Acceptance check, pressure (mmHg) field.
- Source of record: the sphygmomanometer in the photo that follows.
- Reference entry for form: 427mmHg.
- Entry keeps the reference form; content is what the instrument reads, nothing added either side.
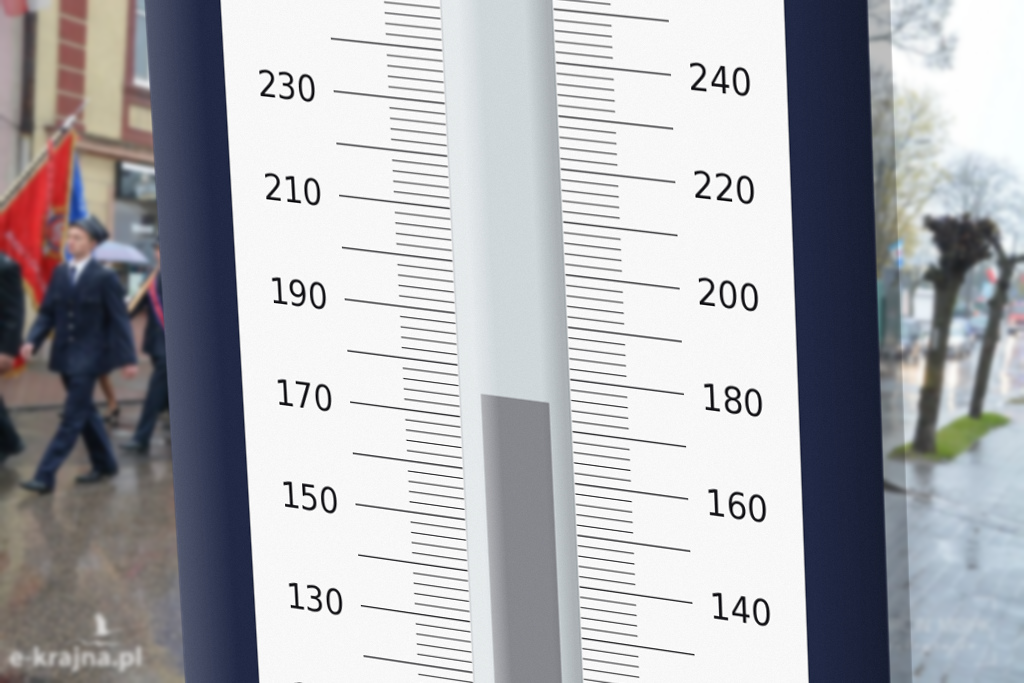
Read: 175mmHg
